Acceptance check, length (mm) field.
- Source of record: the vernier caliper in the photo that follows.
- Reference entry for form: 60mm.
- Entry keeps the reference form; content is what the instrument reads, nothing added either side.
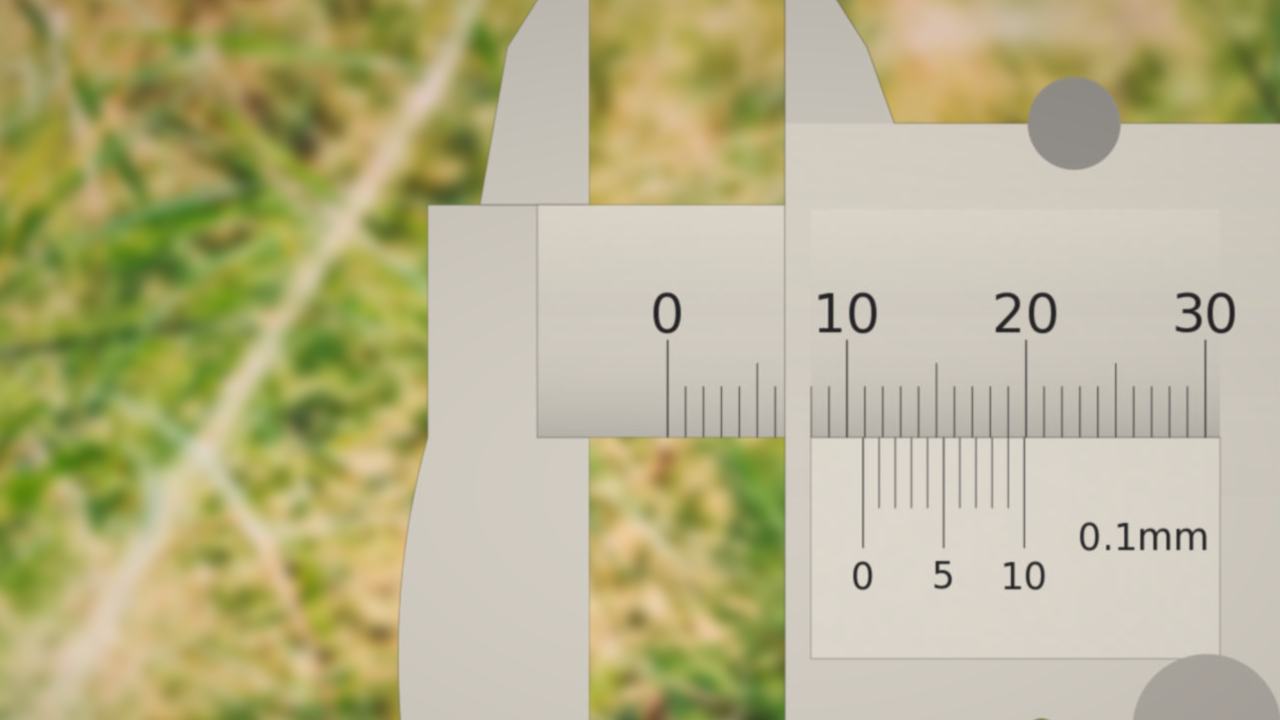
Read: 10.9mm
